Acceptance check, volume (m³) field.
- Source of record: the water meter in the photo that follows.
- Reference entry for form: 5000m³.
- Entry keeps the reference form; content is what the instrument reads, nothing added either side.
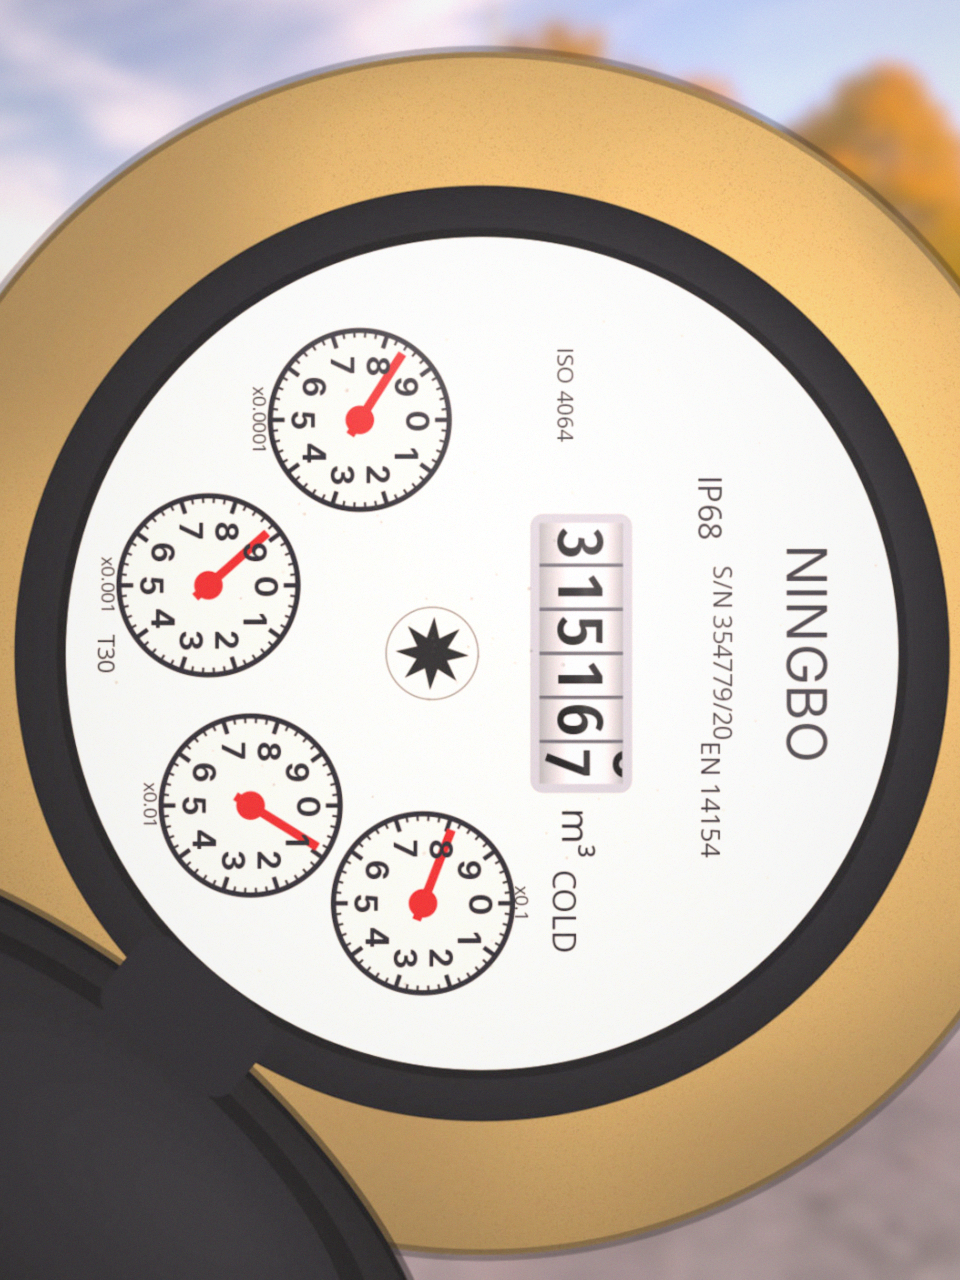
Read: 315166.8088m³
